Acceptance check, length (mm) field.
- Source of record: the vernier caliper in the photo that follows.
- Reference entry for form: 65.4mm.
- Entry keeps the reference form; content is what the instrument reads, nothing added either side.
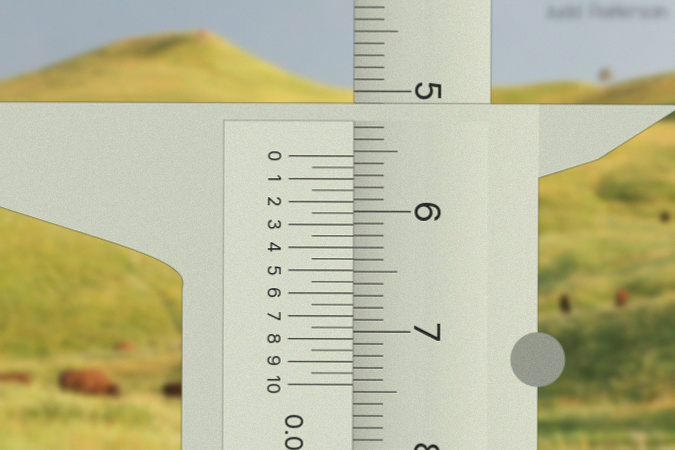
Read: 55.4mm
